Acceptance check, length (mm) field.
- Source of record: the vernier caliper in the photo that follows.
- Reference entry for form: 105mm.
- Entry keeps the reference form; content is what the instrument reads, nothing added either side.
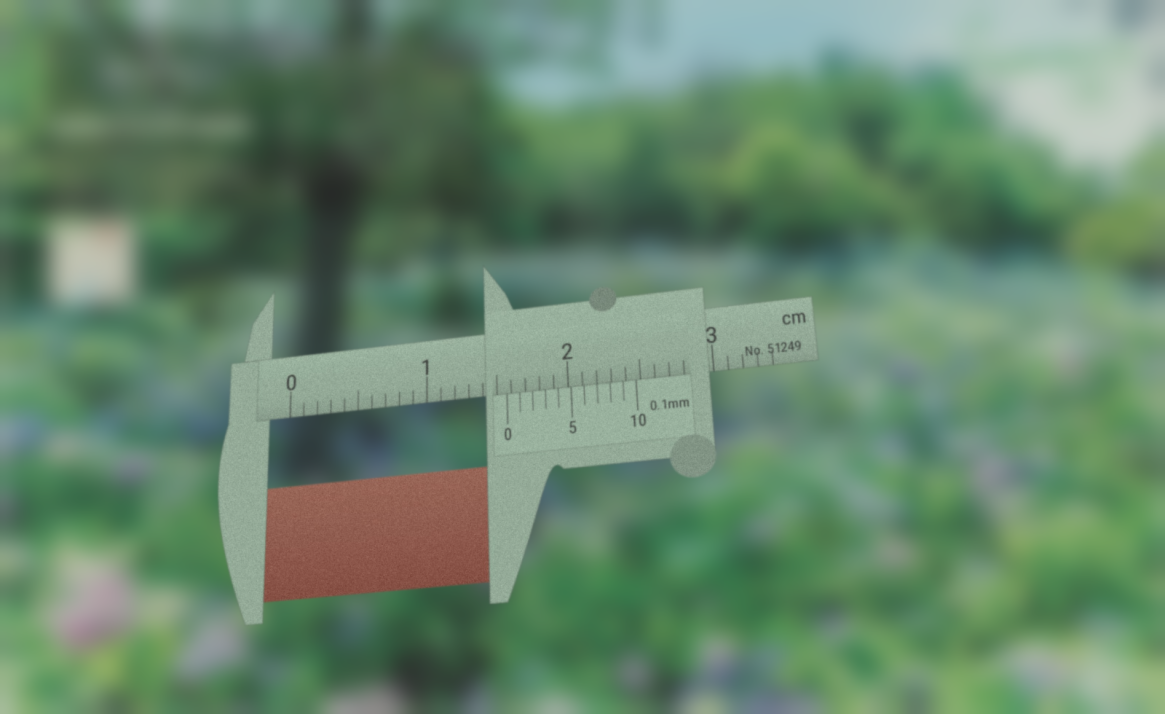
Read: 15.7mm
